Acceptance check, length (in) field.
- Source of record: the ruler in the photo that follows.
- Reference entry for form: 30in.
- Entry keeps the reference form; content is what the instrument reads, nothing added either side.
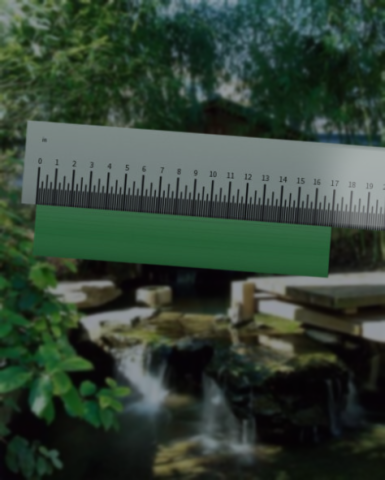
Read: 17in
